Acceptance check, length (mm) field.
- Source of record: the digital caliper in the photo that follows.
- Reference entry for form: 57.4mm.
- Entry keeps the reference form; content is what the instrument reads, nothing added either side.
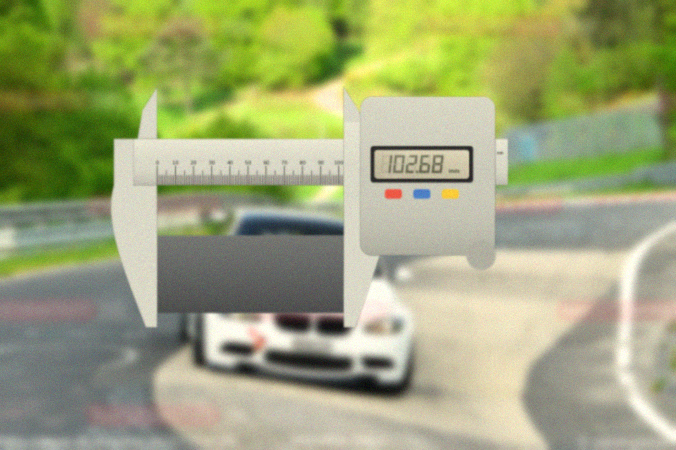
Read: 102.68mm
